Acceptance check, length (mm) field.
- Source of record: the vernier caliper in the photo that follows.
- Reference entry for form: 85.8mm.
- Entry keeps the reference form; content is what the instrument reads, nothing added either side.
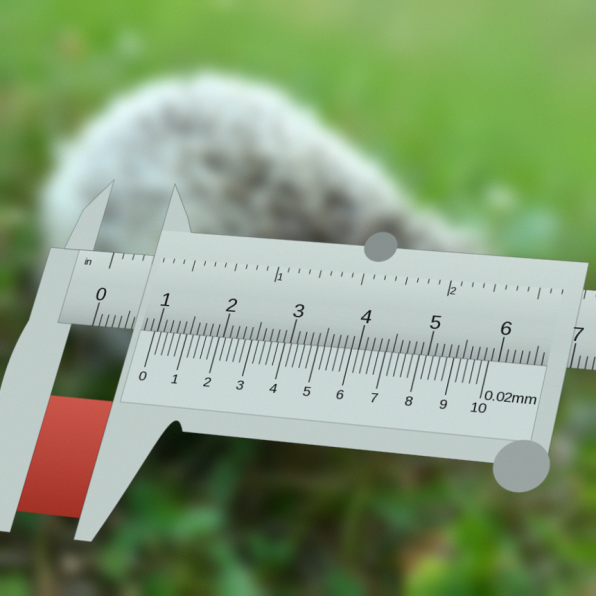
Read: 9.6mm
